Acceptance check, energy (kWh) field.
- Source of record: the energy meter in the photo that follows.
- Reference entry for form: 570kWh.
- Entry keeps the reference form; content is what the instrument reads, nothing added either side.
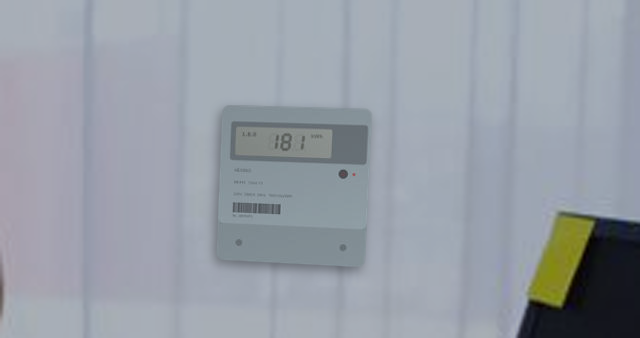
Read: 181kWh
